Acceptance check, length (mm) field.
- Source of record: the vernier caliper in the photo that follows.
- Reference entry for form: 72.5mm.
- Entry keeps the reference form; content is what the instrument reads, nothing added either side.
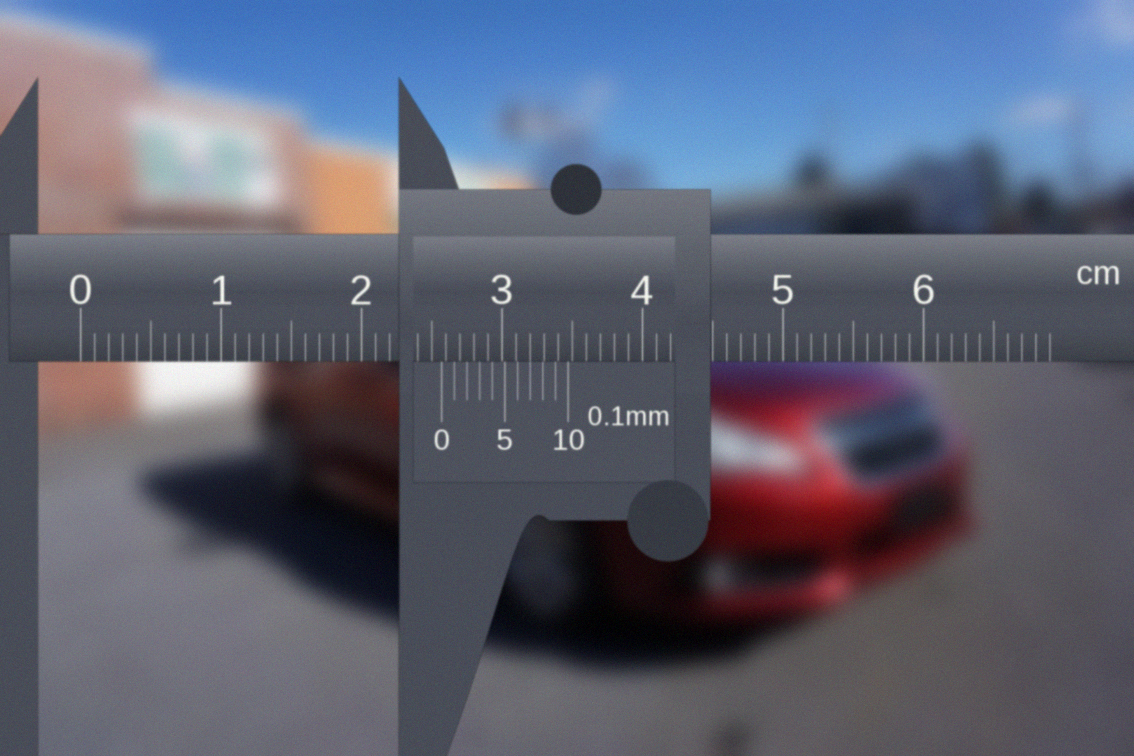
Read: 25.7mm
